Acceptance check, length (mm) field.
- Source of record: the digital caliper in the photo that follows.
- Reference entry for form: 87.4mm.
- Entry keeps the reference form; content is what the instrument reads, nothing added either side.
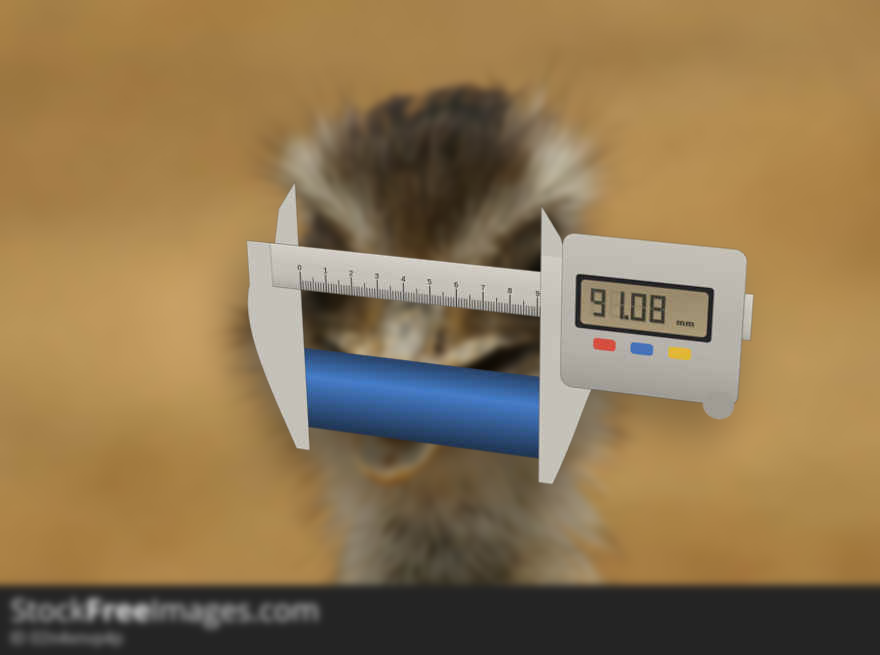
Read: 91.08mm
